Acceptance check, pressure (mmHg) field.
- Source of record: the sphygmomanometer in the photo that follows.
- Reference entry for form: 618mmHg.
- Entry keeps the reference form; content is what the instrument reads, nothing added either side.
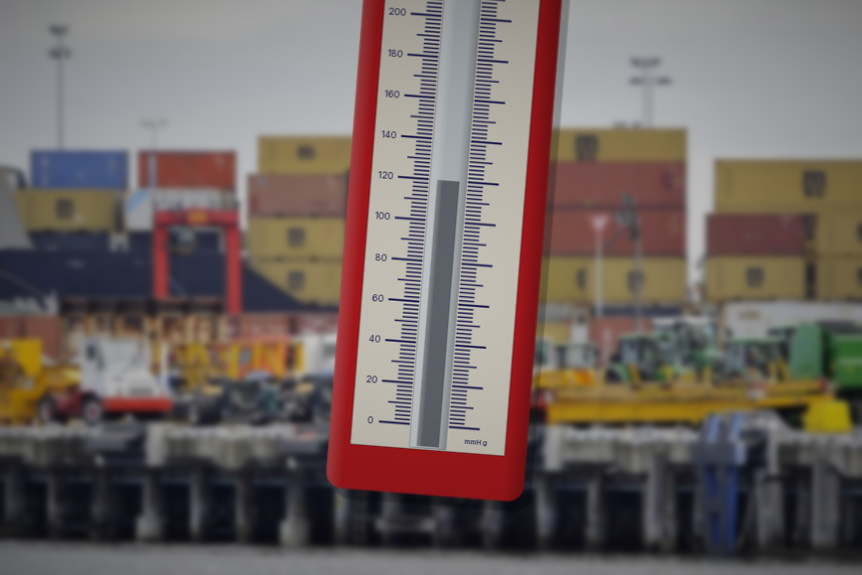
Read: 120mmHg
